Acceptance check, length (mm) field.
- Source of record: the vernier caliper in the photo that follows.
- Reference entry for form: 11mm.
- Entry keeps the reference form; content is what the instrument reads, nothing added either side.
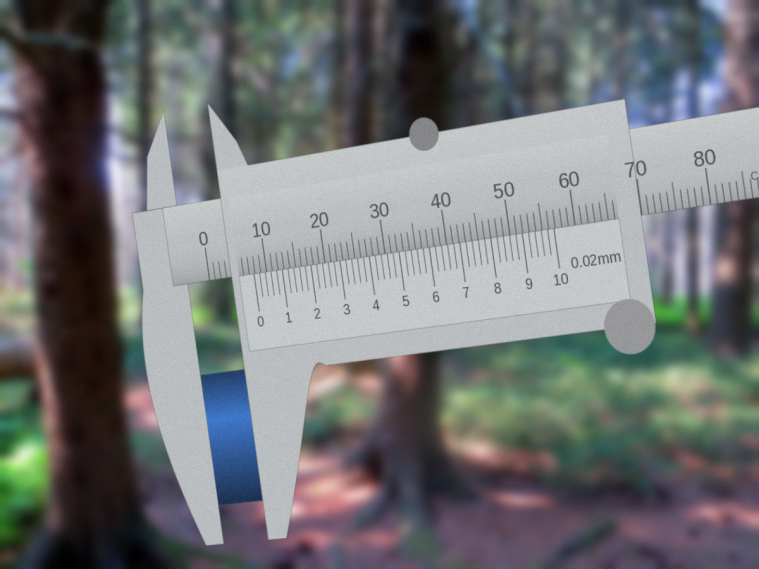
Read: 7.8mm
